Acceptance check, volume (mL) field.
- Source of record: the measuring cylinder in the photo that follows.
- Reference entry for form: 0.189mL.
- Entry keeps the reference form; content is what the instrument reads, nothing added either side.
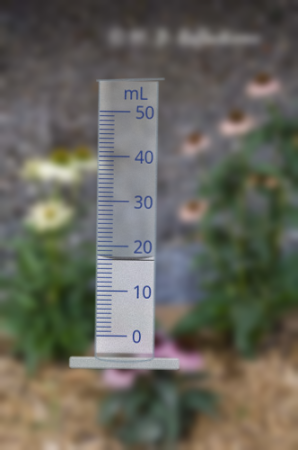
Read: 17mL
